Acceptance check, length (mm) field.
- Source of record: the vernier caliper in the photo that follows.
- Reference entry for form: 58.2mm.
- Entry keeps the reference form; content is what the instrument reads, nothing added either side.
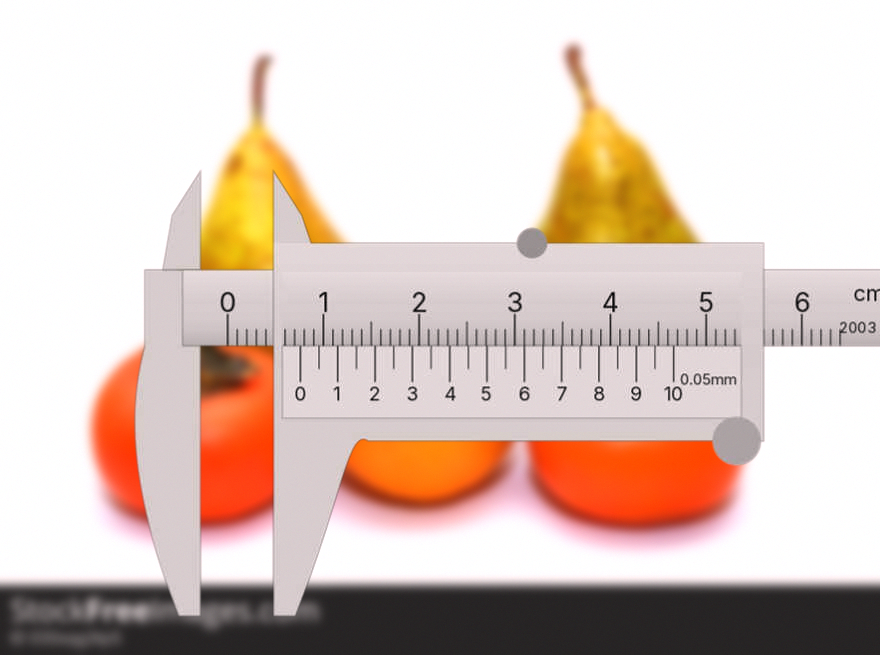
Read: 7.6mm
